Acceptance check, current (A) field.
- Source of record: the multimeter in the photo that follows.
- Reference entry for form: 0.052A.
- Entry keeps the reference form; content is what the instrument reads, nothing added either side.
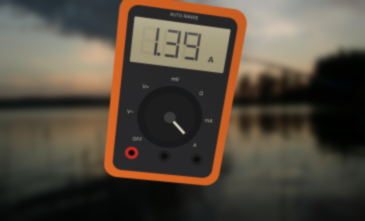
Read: 1.39A
